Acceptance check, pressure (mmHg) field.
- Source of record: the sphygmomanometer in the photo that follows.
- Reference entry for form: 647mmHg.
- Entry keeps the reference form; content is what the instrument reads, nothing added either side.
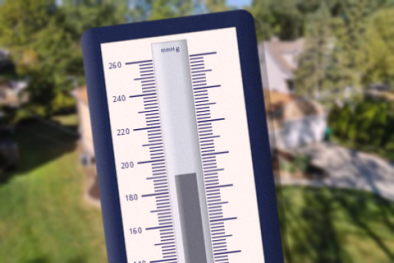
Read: 190mmHg
